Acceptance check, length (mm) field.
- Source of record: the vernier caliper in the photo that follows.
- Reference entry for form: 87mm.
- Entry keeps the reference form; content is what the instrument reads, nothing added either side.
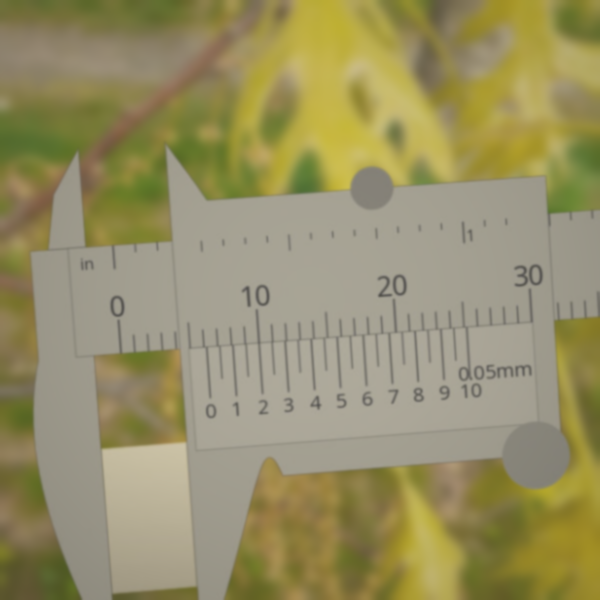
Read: 6.2mm
